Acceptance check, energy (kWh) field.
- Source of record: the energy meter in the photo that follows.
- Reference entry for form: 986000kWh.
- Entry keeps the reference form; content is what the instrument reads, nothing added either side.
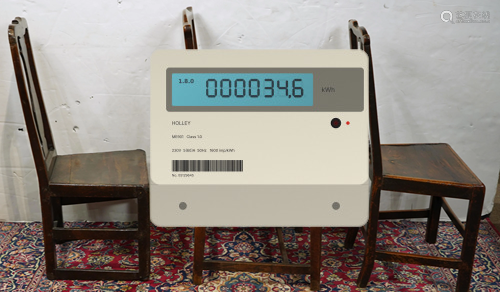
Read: 34.6kWh
